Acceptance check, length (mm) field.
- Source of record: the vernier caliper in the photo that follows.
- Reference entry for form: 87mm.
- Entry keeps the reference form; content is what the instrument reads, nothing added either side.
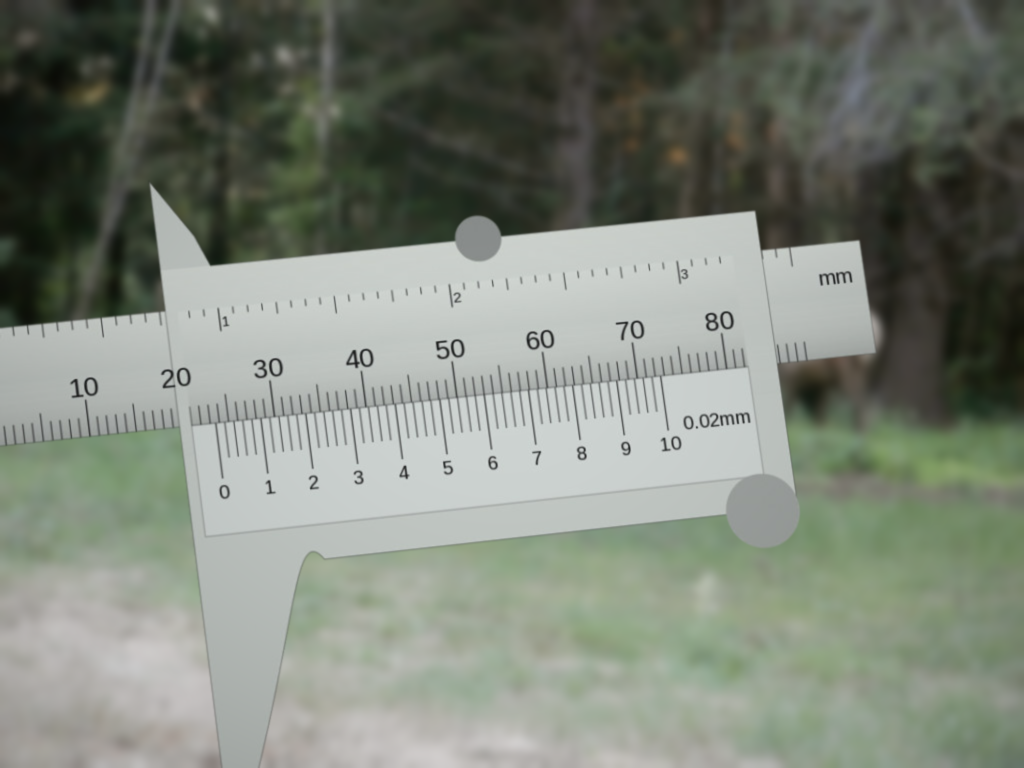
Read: 23.6mm
